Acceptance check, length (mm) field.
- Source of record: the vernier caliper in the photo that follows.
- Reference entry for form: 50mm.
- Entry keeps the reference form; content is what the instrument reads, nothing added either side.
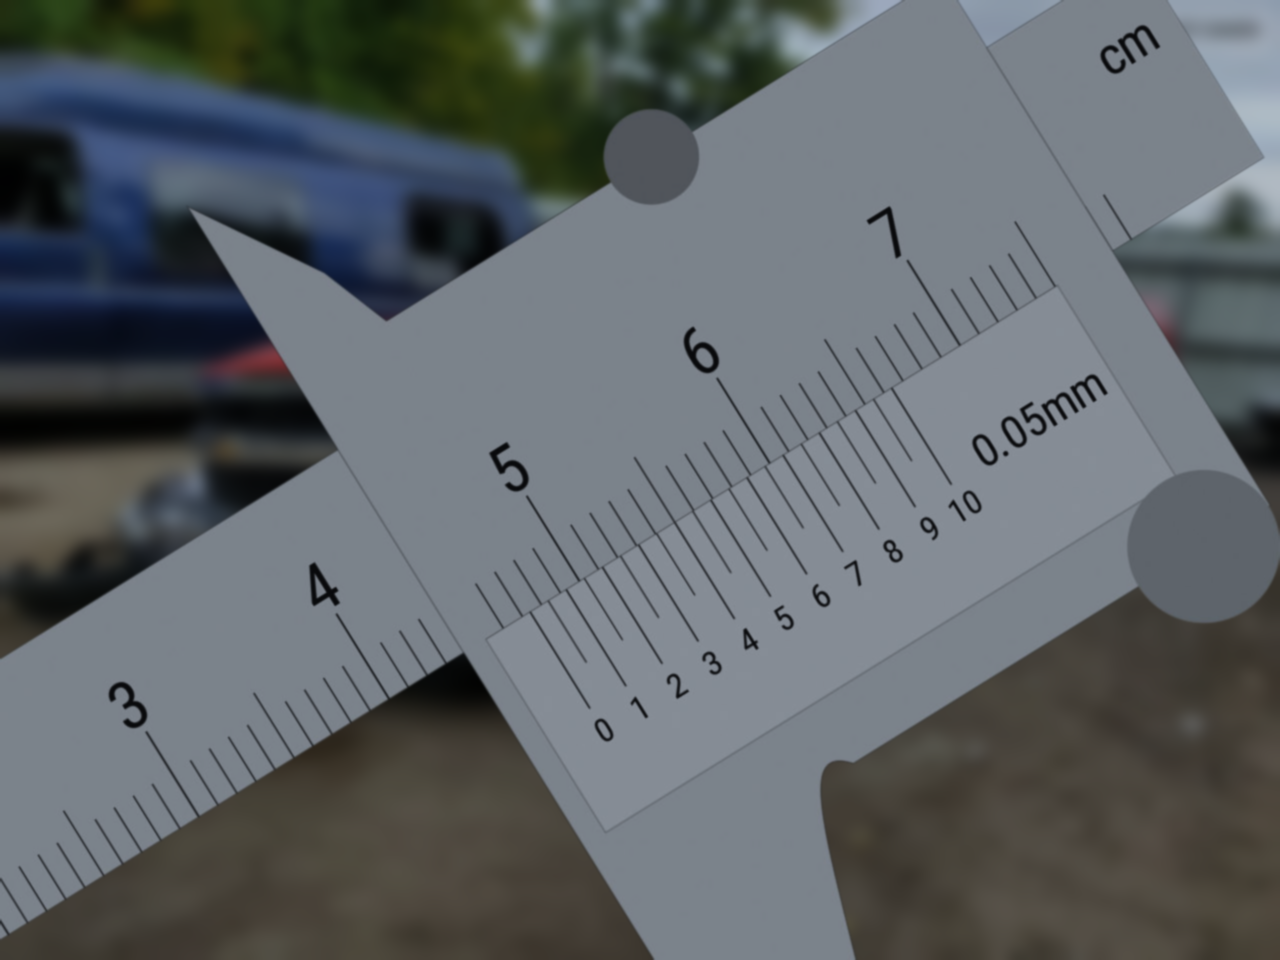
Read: 47.4mm
